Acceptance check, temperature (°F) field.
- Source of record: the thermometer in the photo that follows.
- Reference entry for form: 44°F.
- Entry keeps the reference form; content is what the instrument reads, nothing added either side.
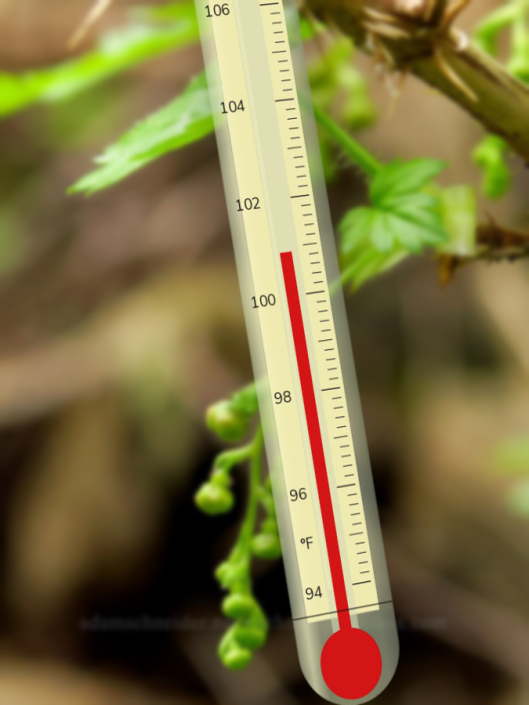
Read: 100.9°F
